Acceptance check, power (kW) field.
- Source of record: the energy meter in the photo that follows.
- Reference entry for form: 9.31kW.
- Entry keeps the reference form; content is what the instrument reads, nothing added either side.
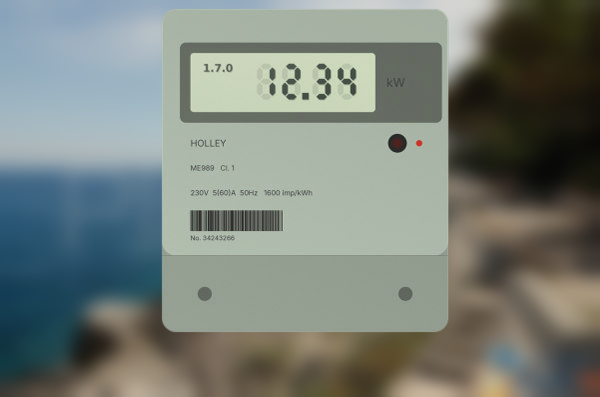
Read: 12.34kW
